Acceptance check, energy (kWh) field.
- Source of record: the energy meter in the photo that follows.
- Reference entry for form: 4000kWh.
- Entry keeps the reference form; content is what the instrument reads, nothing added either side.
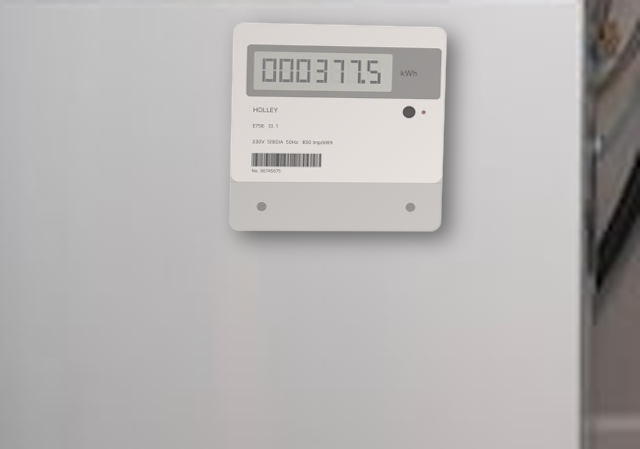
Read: 377.5kWh
